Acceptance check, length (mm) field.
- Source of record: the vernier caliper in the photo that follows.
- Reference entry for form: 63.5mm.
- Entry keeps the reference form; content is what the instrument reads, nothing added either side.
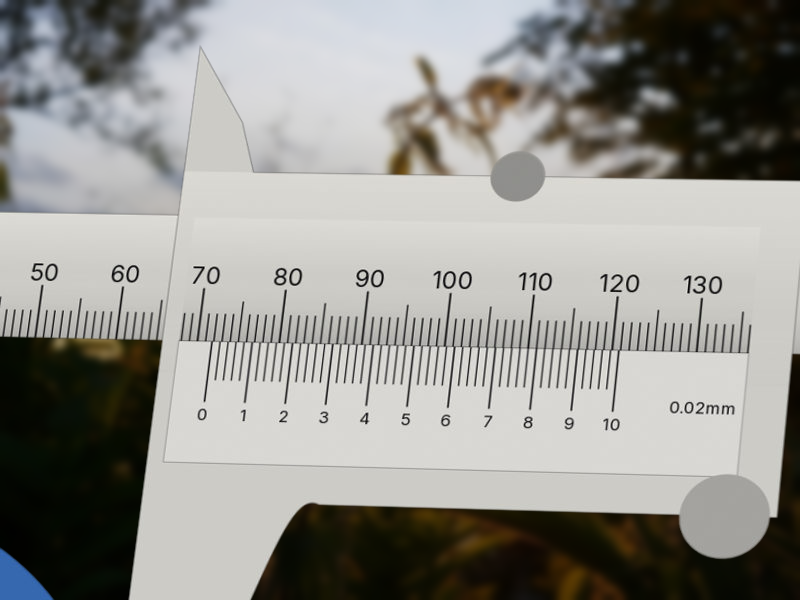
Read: 71.8mm
